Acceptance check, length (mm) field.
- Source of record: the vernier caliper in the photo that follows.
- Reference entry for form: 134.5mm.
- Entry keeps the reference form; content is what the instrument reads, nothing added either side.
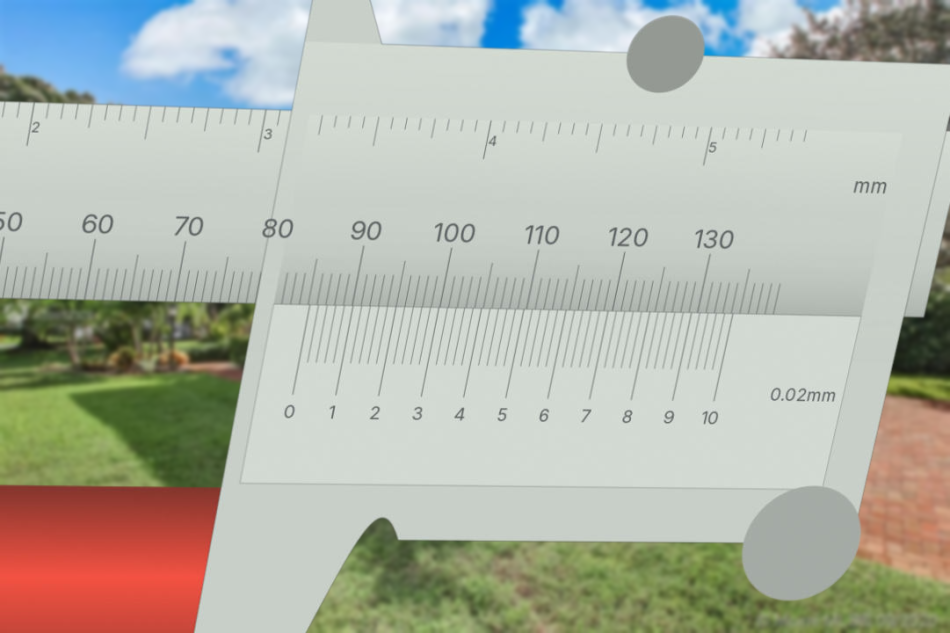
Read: 85.2mm
